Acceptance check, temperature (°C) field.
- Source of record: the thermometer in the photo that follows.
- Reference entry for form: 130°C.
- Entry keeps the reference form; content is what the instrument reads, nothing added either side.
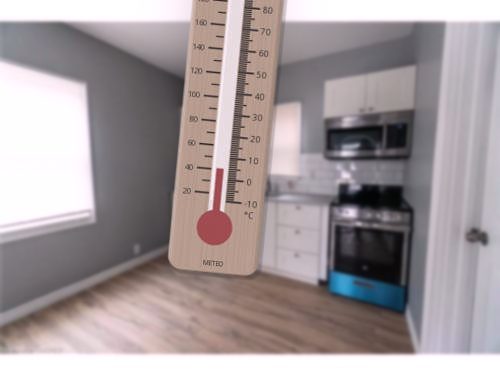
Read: 5°C
